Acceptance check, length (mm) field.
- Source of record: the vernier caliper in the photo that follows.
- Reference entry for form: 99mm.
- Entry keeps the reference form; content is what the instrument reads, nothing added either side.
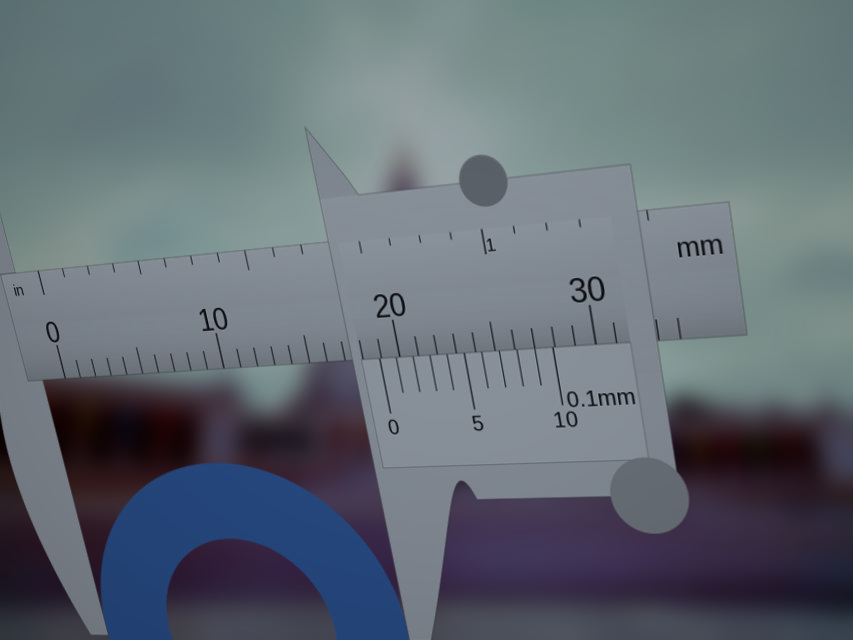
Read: 18.9mm
